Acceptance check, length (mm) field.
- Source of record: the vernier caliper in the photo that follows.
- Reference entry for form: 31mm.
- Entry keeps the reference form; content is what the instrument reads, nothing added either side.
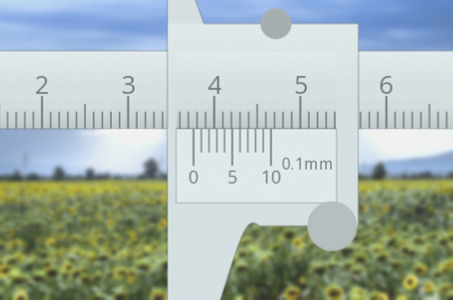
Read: 37.6mm
